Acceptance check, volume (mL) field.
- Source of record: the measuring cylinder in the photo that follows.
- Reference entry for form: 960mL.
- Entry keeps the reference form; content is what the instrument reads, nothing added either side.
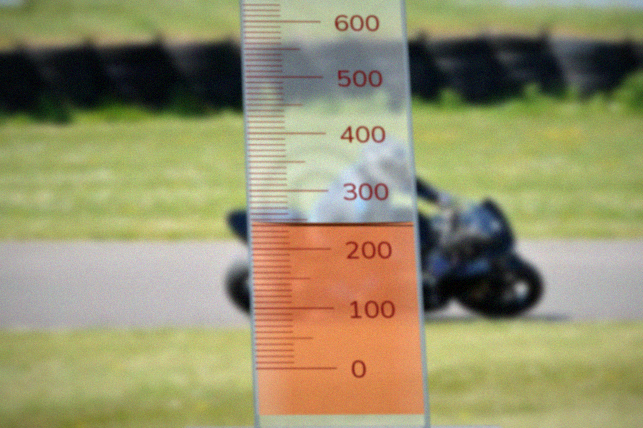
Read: 240mL
